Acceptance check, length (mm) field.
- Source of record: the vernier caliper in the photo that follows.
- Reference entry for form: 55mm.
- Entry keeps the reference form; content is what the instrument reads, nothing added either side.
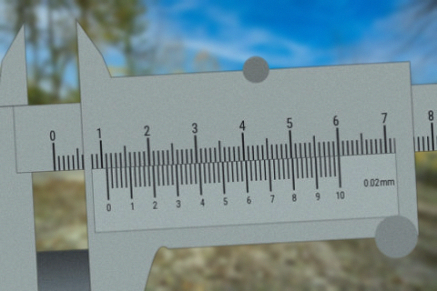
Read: 11.0mm
